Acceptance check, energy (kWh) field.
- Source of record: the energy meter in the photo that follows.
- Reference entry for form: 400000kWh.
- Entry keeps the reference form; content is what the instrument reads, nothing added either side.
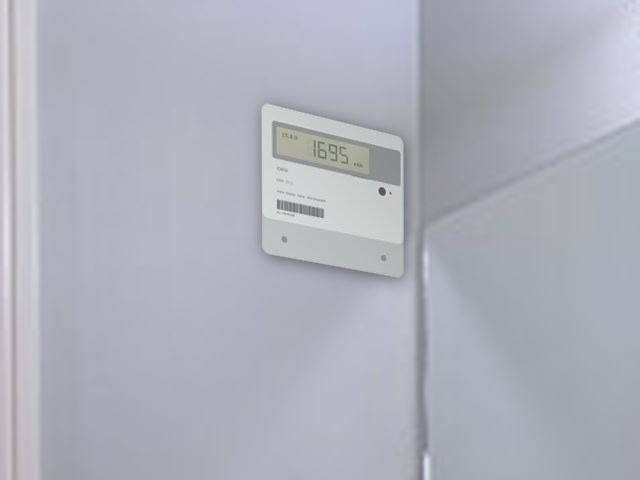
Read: 1695kWh
